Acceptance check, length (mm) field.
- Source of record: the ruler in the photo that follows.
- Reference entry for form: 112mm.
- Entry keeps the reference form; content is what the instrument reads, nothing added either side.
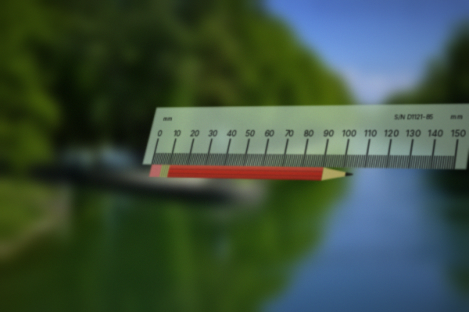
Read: 105mm
